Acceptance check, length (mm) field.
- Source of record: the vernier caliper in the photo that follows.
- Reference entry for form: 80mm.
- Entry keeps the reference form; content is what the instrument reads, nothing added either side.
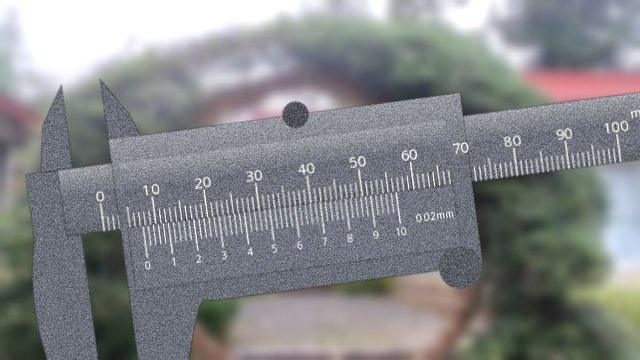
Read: 7.5mm
